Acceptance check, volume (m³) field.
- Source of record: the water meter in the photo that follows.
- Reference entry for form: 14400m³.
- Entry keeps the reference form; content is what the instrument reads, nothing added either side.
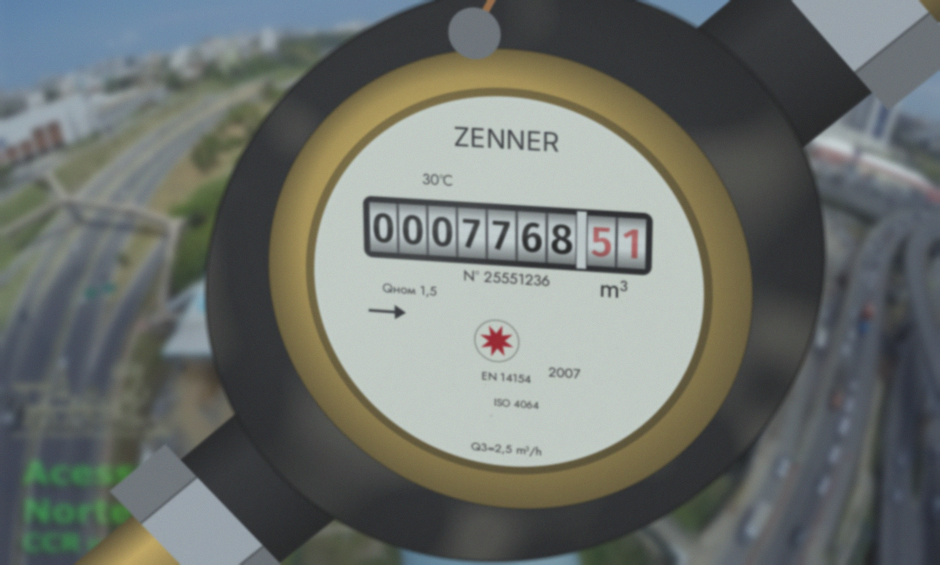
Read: 7768.51m³
